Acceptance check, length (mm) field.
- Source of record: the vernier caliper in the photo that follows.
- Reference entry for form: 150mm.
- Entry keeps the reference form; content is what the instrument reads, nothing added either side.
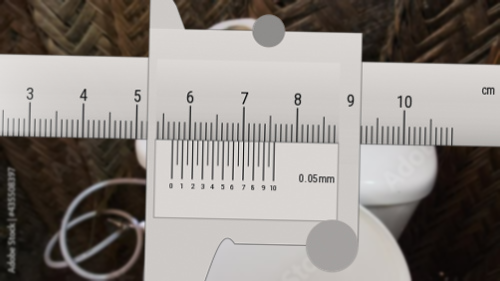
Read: 56.8mm
